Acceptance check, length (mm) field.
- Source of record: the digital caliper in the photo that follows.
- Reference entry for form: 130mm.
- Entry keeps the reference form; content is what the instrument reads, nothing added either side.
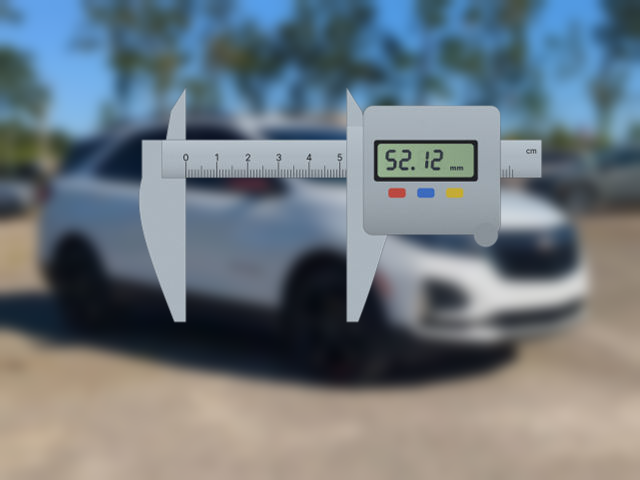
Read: 52.12mm
